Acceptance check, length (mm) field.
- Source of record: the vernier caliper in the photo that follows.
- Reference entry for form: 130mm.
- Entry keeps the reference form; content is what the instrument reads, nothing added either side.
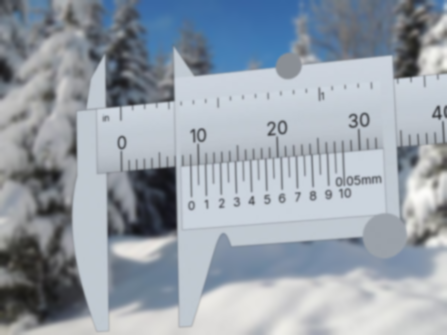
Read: 9.0mm
